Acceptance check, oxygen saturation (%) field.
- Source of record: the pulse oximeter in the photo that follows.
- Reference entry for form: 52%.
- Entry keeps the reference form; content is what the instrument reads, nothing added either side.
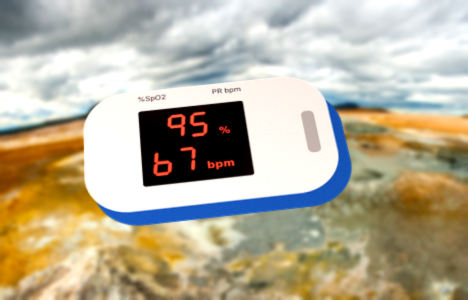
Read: 95%
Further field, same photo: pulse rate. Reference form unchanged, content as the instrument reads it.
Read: 67bpm
